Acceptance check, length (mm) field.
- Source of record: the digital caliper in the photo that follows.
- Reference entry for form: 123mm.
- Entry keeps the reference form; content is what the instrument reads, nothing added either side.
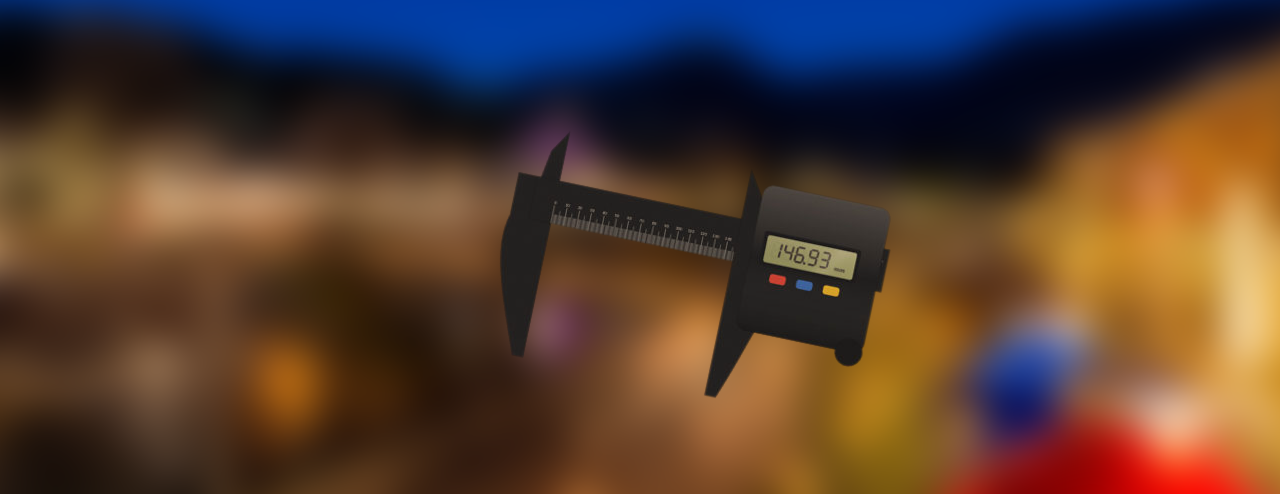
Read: 146.93mm
